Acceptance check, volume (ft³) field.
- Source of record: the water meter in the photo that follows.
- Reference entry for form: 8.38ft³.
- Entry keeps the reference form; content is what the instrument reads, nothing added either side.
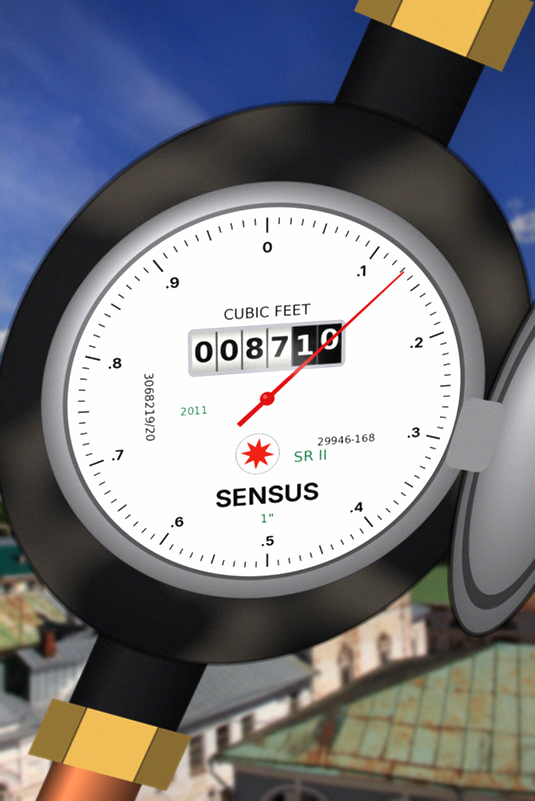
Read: 8710.13ft³
